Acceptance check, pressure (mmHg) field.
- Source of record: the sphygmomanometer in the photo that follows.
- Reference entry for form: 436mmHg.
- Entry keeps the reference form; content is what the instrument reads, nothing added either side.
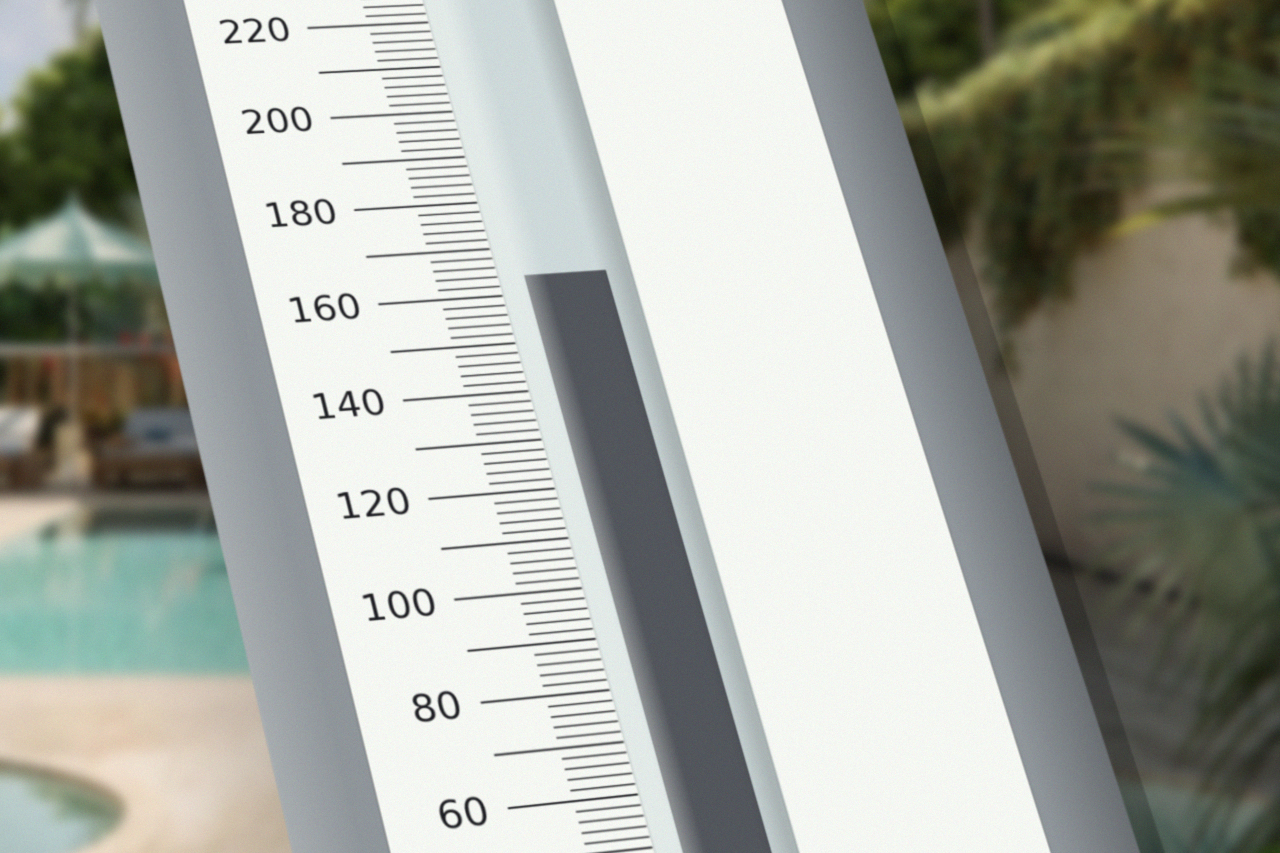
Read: 164mmHg
